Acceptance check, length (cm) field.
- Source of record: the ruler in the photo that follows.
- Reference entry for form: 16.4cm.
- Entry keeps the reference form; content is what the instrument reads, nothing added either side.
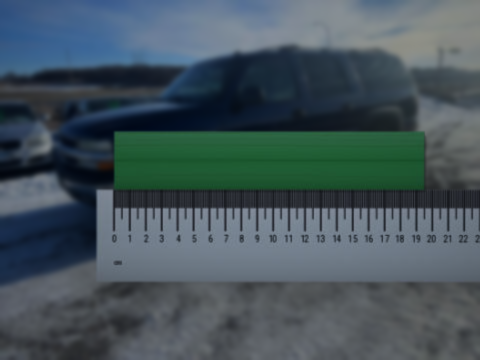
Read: 19.5cm
